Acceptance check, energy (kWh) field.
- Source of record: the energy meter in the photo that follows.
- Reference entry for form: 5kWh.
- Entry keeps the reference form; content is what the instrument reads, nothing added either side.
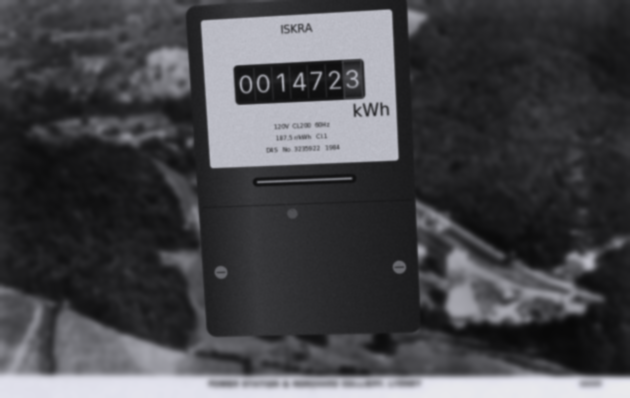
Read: 1472.3kWh
